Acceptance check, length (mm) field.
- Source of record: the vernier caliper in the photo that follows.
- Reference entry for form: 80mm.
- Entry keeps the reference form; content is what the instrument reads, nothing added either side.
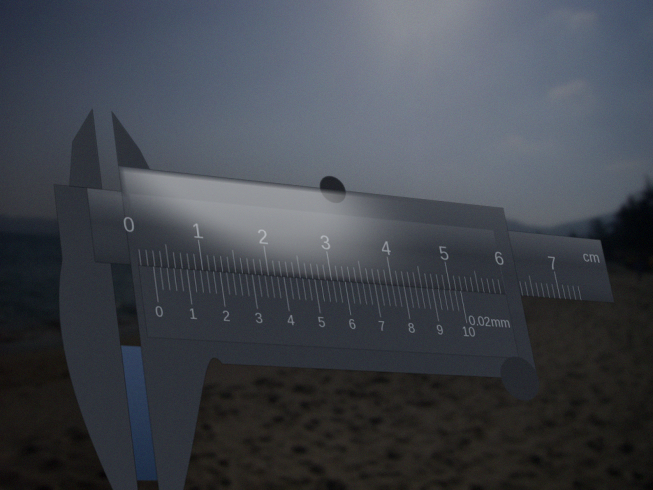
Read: 2.8mm
